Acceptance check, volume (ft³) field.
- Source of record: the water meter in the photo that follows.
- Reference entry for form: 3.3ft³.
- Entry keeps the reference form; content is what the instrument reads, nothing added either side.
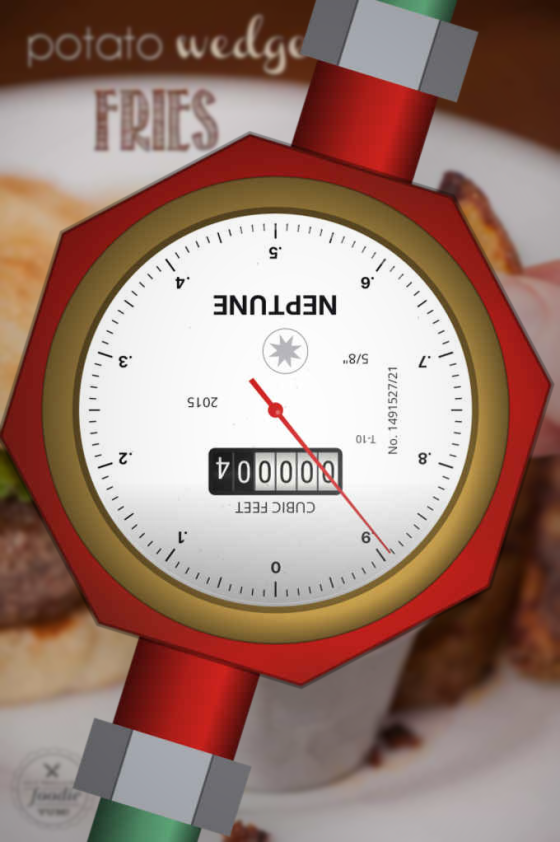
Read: 3.89ft³
